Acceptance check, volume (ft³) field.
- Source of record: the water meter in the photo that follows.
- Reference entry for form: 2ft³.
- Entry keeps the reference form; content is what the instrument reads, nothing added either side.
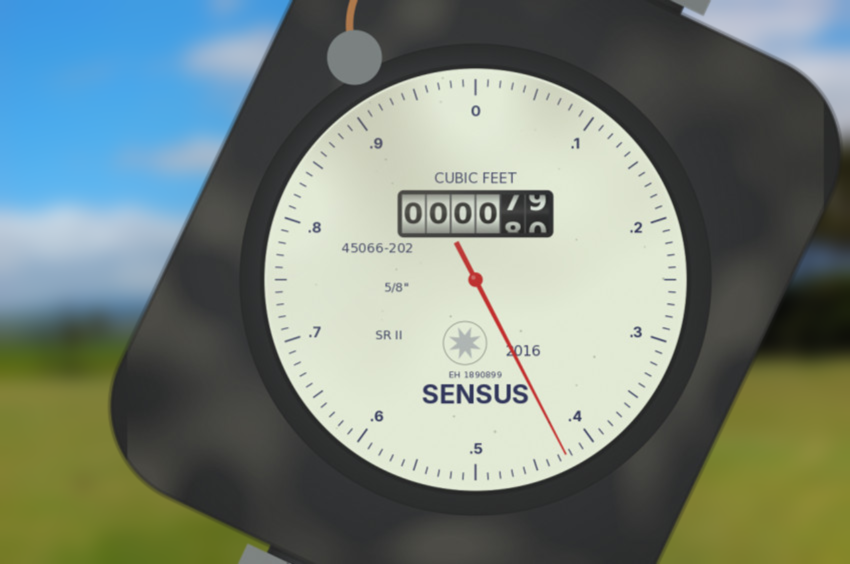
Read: 79.42ft³
